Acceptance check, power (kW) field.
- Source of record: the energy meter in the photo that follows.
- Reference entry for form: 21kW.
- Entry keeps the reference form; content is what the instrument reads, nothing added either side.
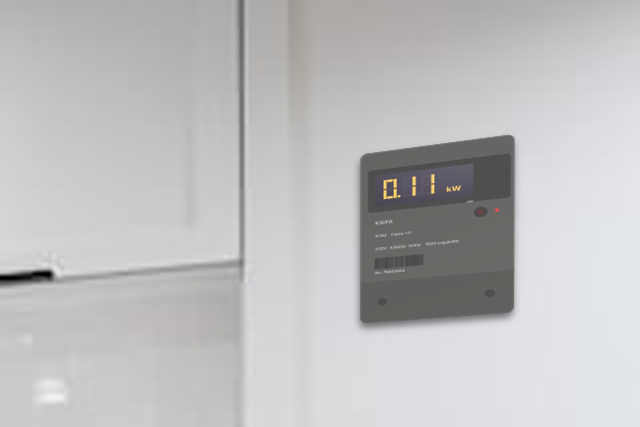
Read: 0.11kW
